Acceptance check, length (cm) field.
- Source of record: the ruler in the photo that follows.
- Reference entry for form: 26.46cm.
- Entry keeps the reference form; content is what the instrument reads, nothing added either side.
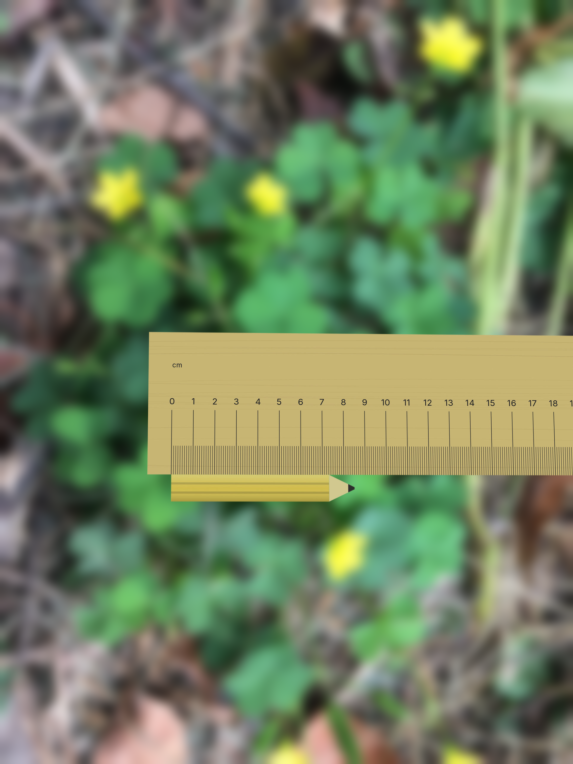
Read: 8.5cm
